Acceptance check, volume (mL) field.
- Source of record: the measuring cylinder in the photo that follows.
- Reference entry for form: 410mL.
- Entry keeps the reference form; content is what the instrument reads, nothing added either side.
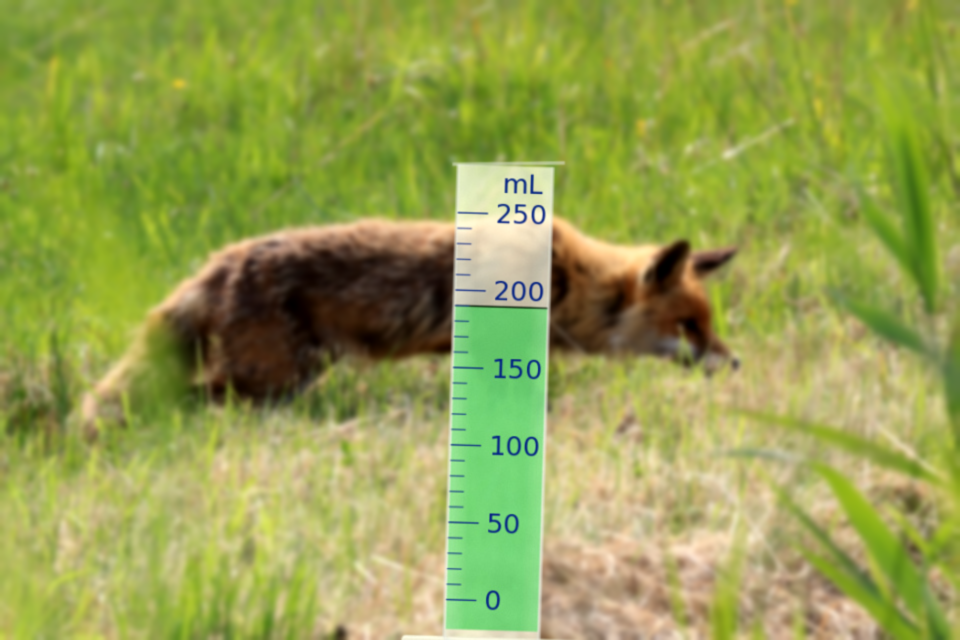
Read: 190mL
